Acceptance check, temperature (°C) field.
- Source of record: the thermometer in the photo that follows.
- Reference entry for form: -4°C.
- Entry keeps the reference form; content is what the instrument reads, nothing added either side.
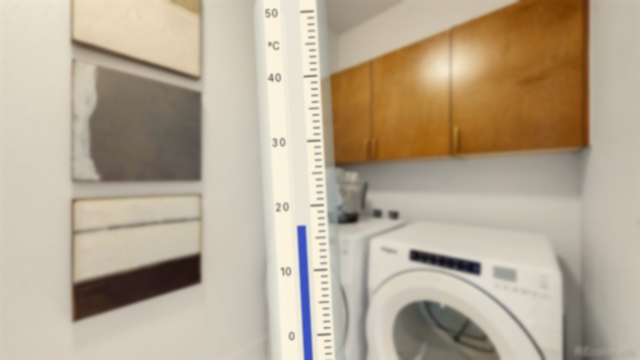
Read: 17°C
